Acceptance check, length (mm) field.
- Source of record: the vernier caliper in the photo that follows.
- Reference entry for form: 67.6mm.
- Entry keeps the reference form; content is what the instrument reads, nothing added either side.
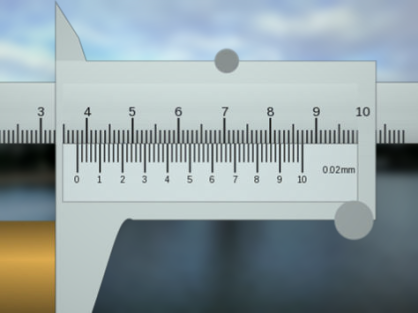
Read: 38.0mm
